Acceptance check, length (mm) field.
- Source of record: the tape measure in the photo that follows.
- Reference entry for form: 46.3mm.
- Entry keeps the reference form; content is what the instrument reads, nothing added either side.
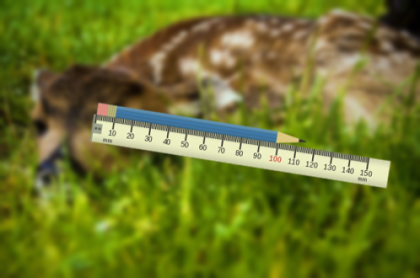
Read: 115mm
